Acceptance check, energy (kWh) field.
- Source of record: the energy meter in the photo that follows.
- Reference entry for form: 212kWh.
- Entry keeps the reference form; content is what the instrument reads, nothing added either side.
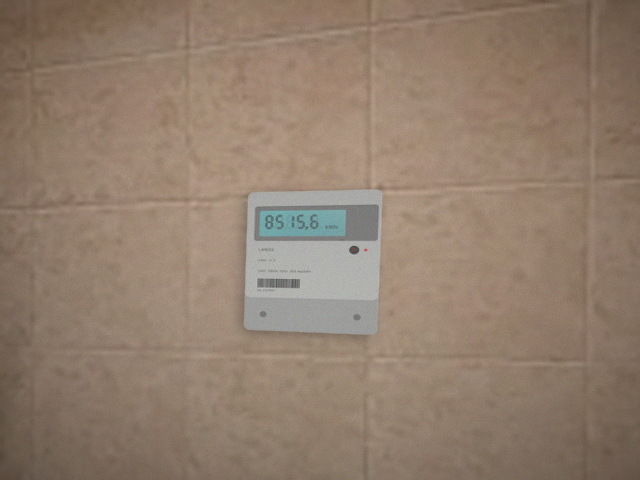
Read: 8515.6kWh
